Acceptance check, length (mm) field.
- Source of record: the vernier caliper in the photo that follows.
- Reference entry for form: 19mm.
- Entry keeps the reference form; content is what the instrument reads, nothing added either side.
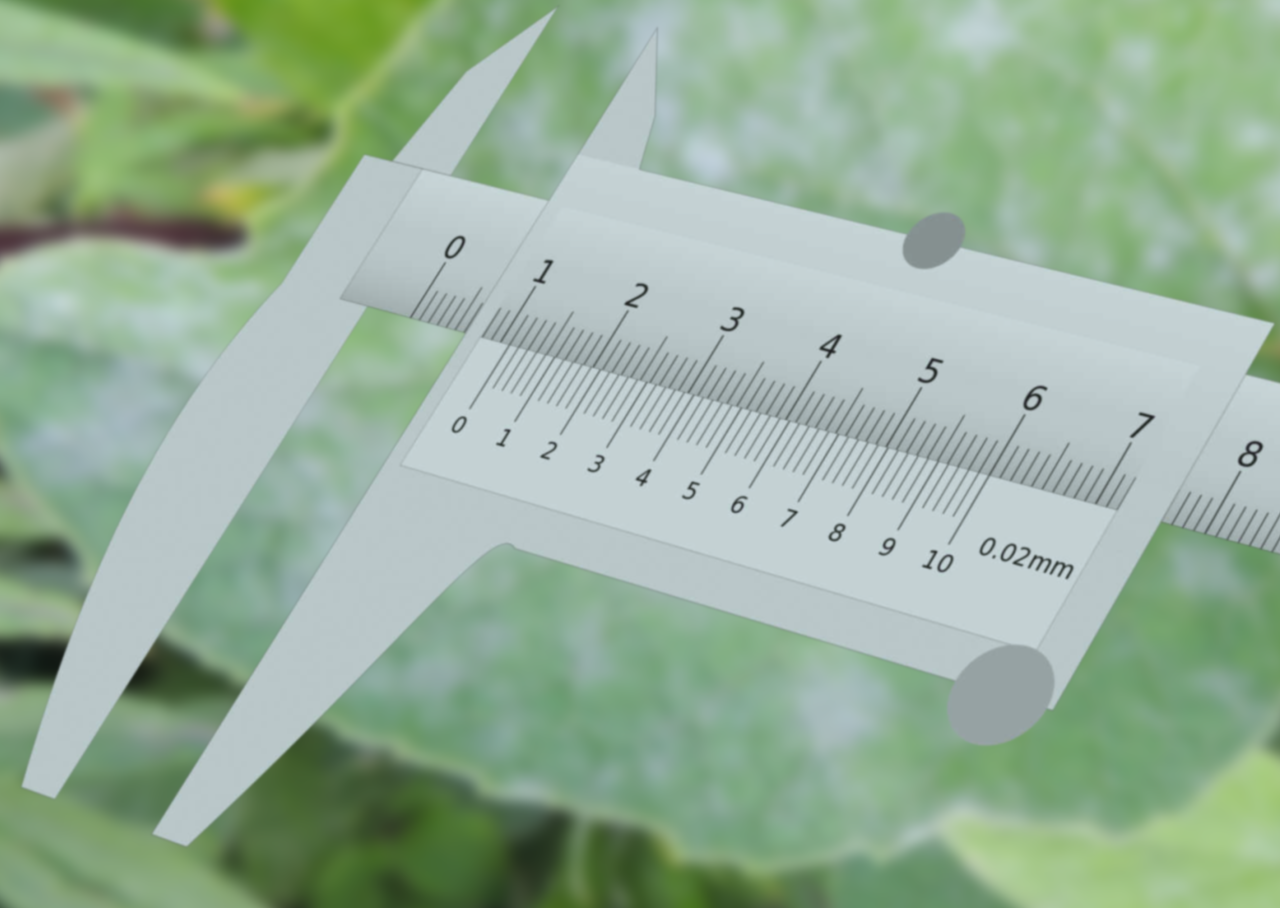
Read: 11.0mm
